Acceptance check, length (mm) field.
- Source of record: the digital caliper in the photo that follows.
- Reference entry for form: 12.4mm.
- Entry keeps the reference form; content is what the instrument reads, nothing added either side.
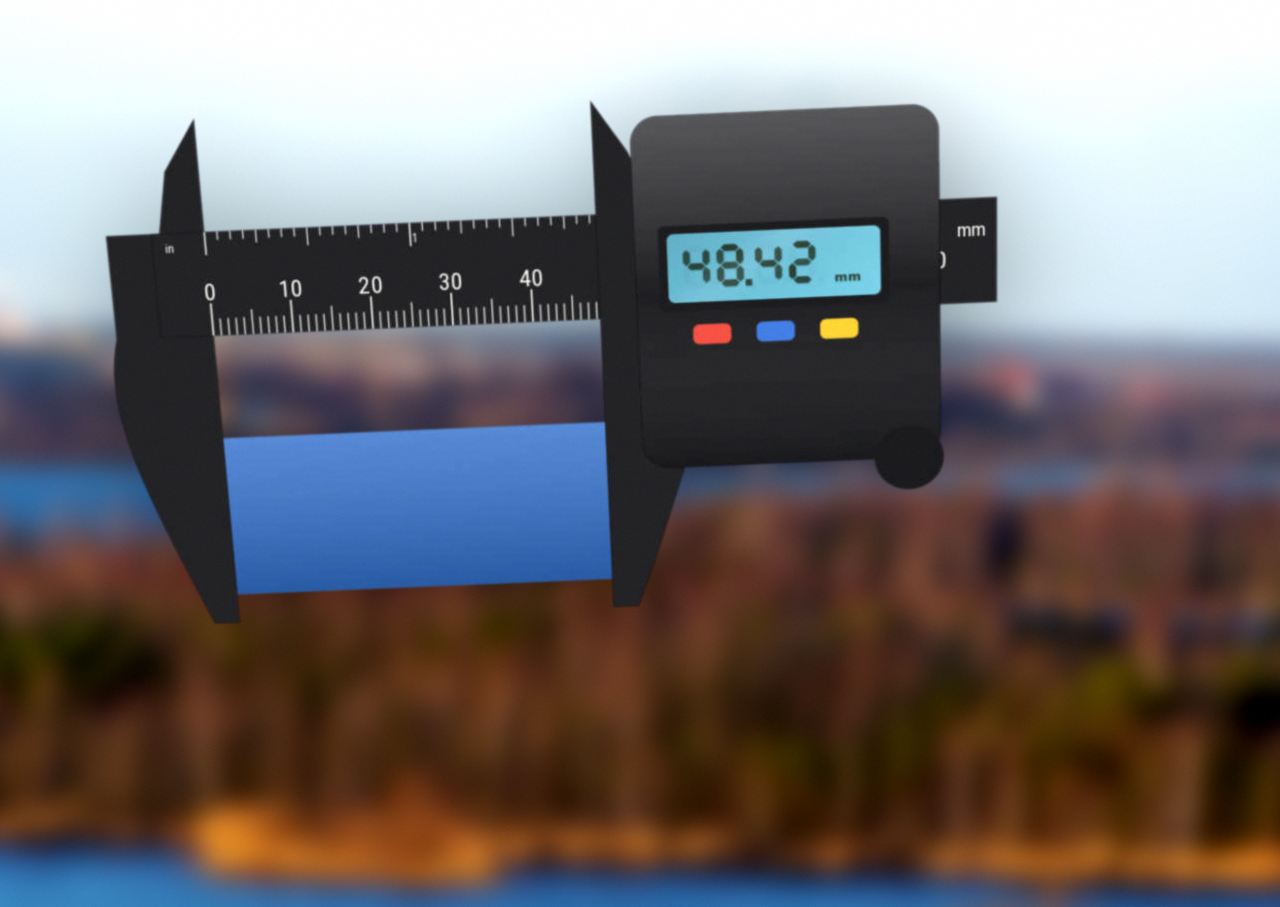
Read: 48.42mm
